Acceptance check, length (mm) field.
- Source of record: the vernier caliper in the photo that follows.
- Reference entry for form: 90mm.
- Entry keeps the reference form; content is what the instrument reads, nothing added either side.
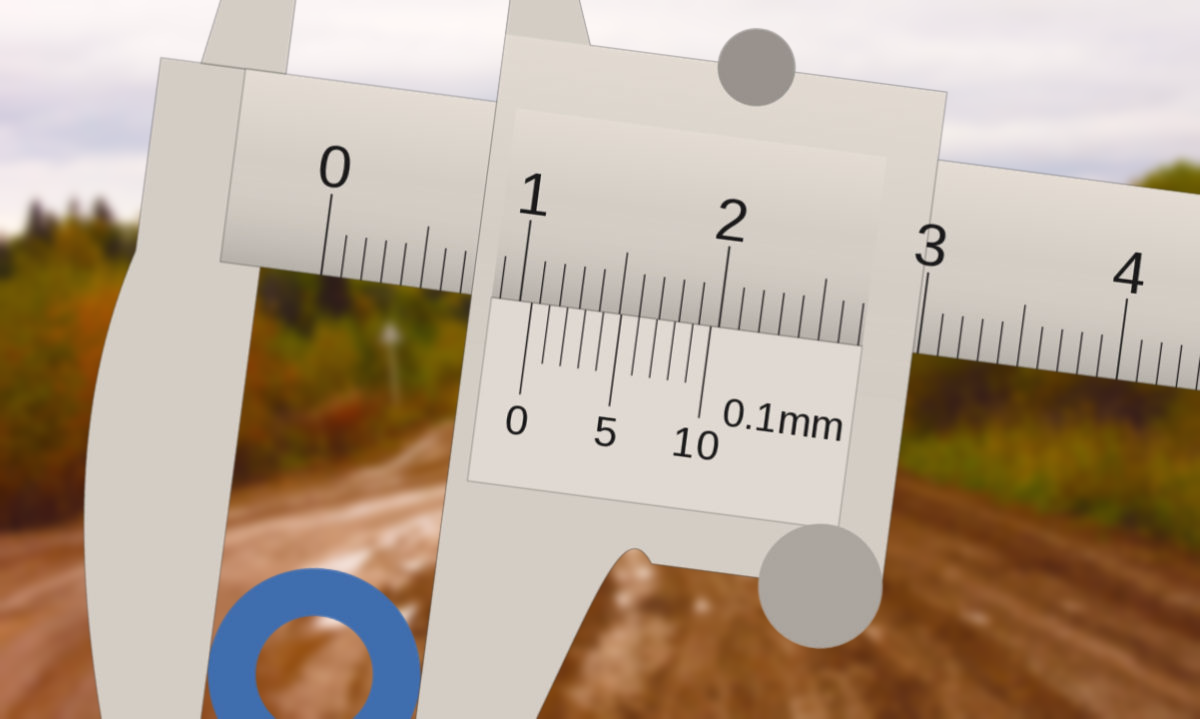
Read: 10.6mm
